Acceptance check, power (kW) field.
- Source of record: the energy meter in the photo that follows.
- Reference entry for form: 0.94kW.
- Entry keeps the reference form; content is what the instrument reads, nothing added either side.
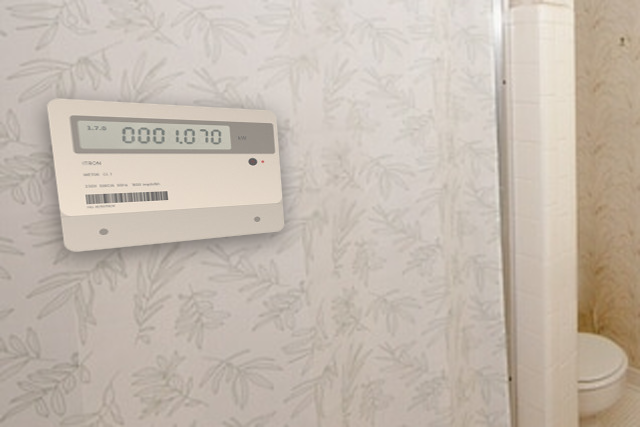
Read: 1.070kW
